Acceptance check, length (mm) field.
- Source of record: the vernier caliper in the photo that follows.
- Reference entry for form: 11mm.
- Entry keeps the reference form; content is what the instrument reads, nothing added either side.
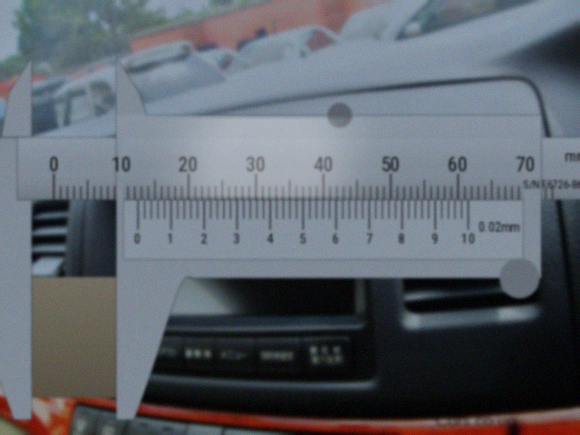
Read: 12.5mm
